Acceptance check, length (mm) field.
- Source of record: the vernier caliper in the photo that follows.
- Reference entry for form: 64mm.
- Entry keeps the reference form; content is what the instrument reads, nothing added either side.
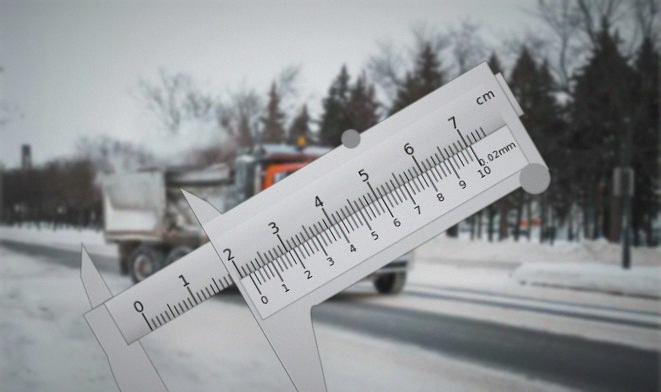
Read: 21.5mm
